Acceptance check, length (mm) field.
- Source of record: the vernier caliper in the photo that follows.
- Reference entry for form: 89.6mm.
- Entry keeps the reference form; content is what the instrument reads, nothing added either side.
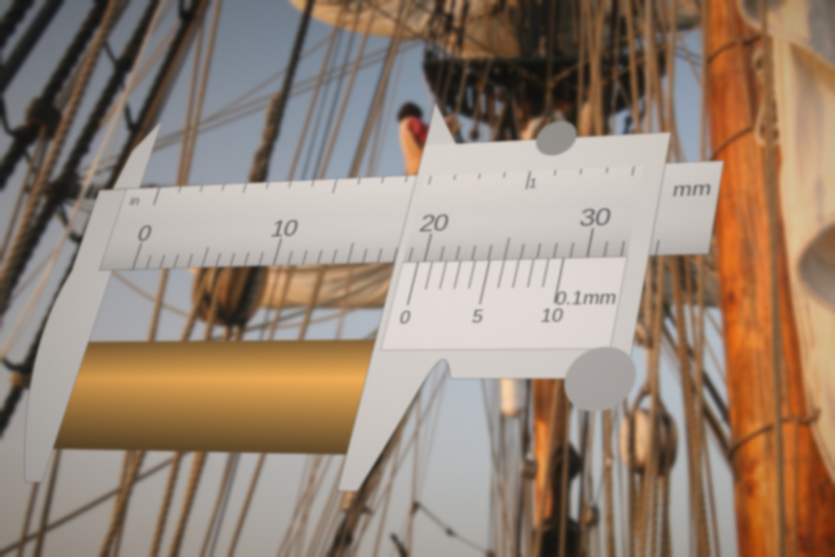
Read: 19.6mm
